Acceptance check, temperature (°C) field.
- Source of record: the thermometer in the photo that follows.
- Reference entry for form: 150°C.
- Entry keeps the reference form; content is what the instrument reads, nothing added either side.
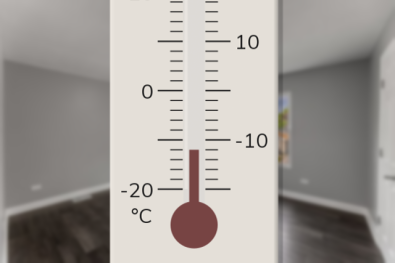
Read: -12°C
